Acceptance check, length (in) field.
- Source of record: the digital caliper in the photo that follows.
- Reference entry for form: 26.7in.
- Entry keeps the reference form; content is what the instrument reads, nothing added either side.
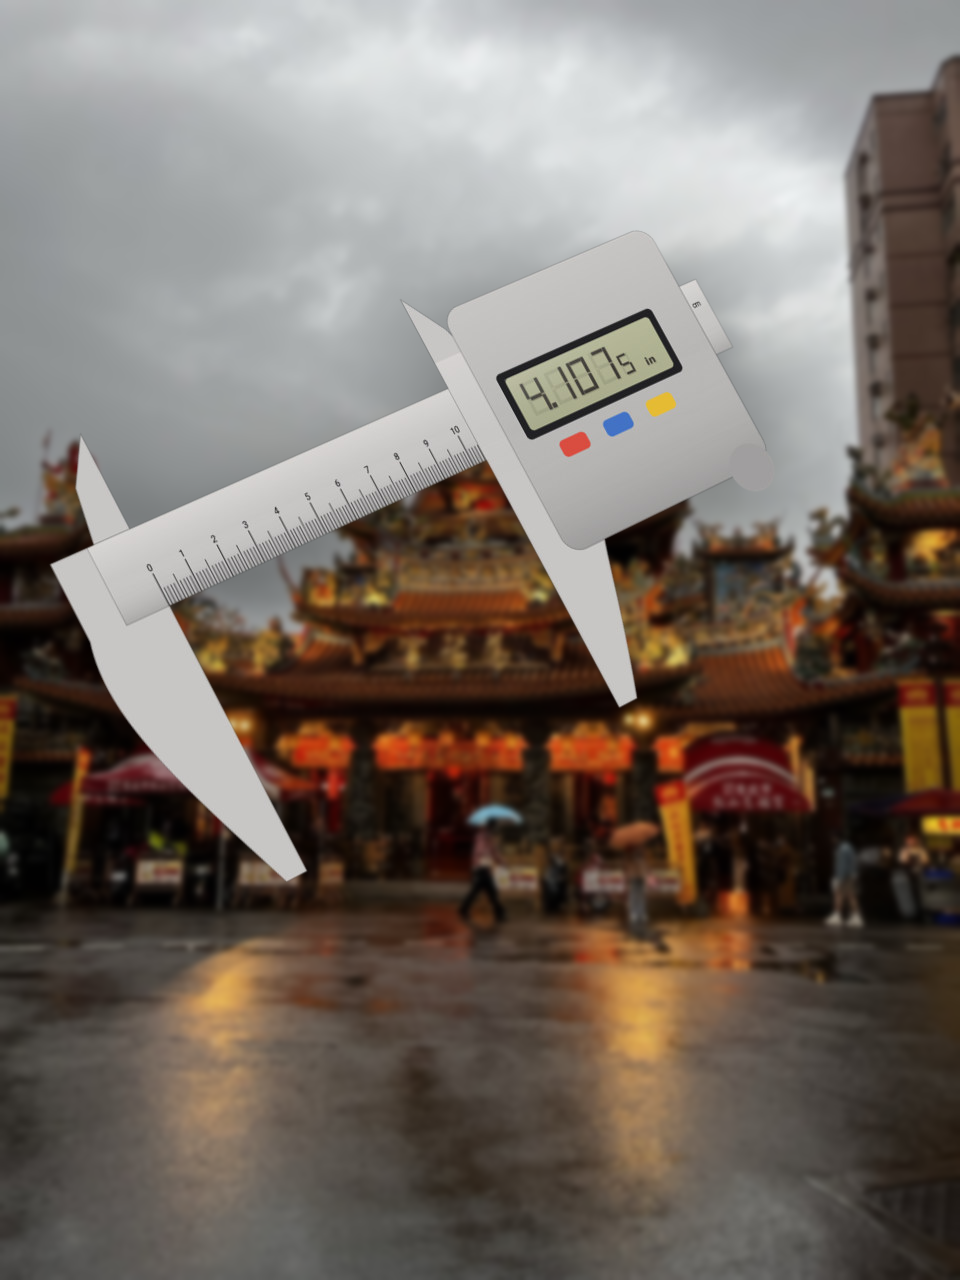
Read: 4.1075in
